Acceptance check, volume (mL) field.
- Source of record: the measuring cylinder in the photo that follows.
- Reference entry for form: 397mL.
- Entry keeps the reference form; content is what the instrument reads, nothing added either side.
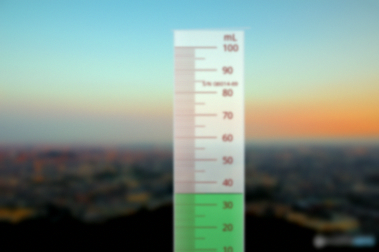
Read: 35mL
